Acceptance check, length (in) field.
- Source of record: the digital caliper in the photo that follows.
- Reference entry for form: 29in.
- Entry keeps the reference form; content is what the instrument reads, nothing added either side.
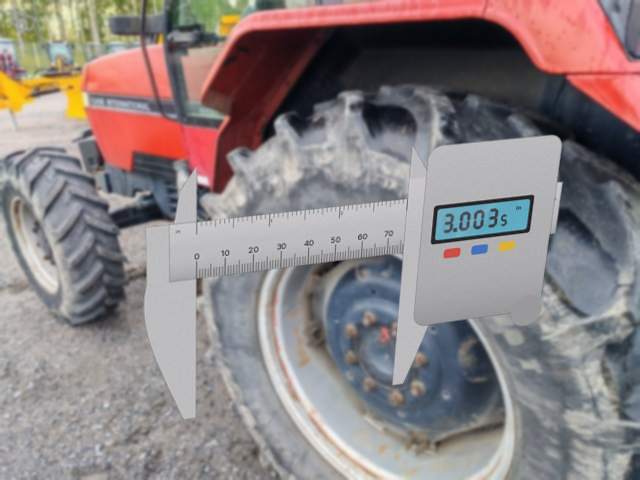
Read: 3.0035in
